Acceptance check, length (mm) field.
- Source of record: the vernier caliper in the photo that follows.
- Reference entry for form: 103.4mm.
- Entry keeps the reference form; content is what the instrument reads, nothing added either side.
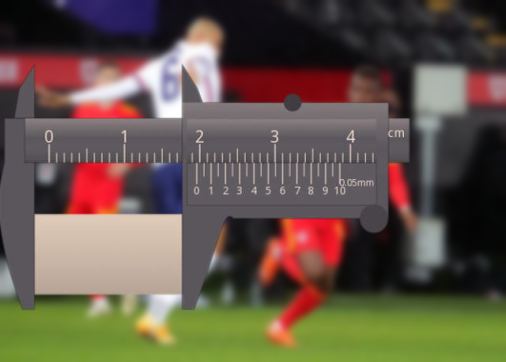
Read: 19.6mm
